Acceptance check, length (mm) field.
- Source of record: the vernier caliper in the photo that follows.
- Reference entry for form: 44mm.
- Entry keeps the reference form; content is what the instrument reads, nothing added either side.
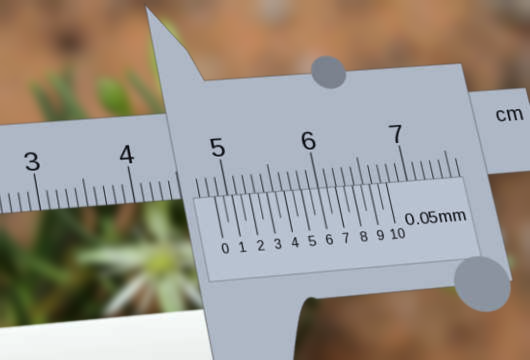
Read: 48.6mm
